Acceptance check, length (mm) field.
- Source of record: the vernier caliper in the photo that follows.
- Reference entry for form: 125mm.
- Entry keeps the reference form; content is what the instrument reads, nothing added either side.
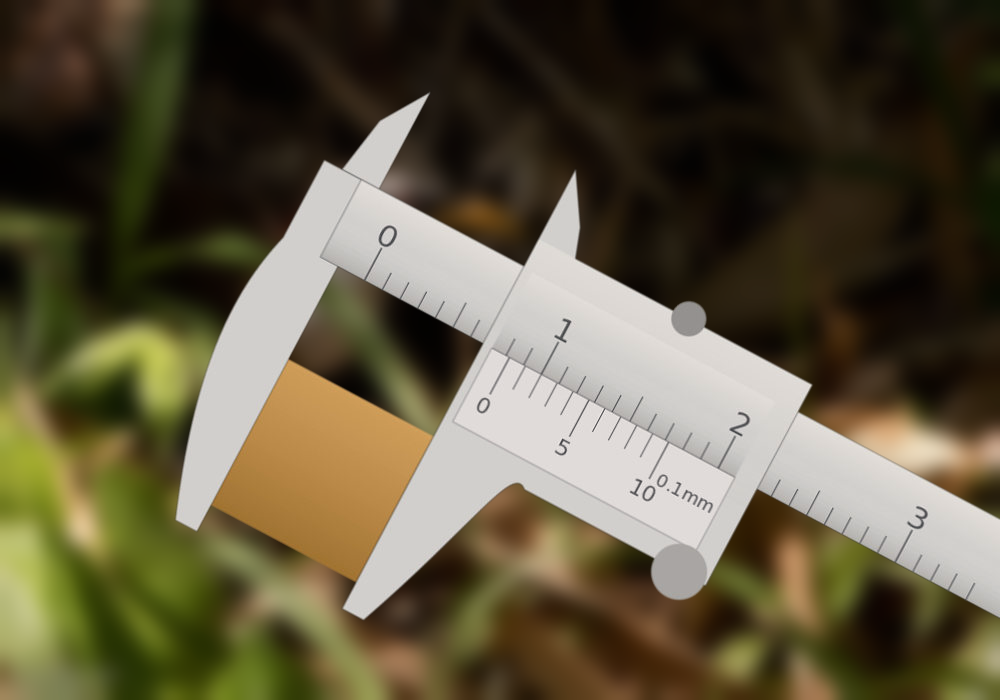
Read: 8.2mm
